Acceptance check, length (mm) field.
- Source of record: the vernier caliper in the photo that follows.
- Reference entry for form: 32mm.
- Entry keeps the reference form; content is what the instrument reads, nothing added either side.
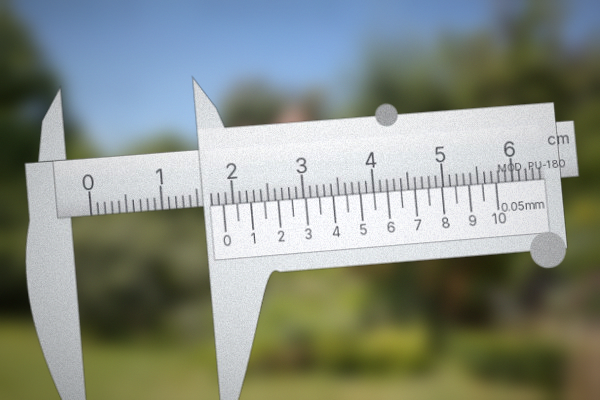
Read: 18.6mm
